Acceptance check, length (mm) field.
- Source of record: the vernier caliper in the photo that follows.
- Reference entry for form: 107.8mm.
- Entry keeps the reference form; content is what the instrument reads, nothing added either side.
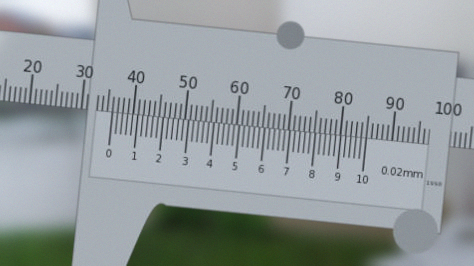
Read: 36.0mm
